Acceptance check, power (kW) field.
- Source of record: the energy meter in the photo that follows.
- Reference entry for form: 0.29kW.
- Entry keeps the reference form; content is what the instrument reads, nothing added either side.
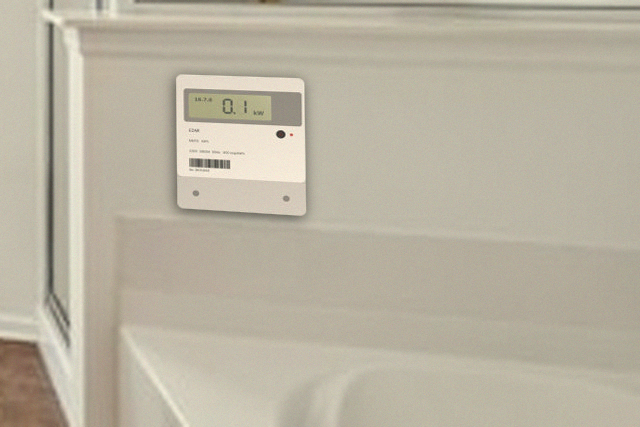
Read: 0.1kW
